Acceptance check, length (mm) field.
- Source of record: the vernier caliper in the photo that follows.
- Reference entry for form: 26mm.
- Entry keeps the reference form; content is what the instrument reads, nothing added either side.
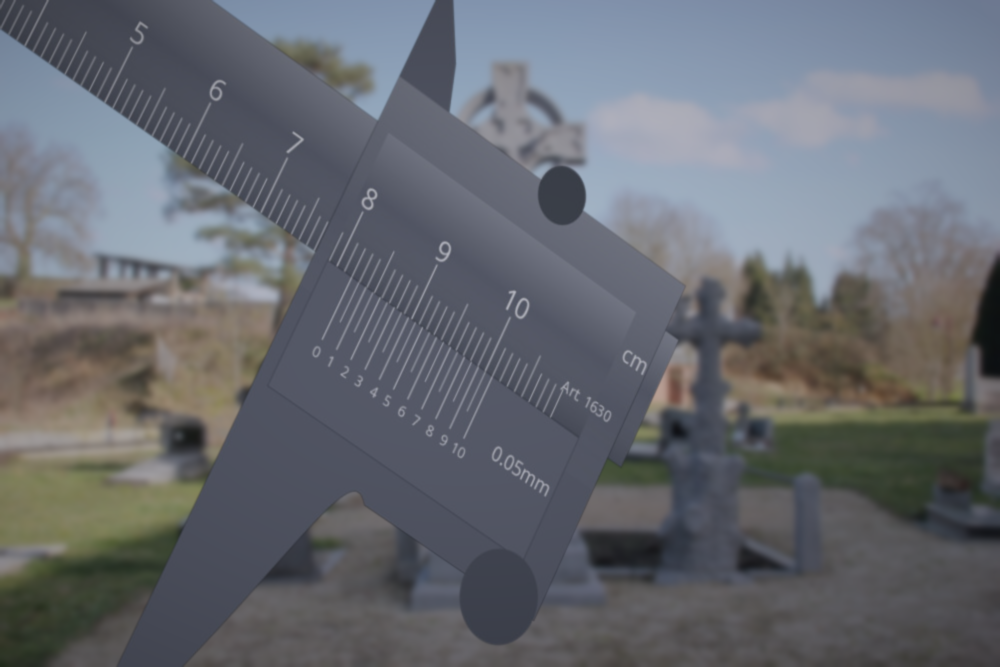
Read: 82.0mm
